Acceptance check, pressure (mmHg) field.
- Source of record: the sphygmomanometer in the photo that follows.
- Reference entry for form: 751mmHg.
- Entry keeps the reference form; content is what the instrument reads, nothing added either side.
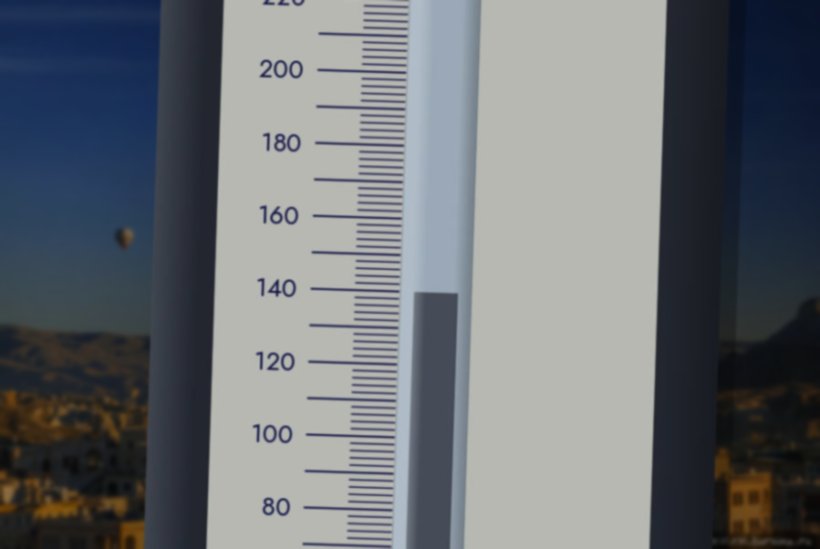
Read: 140mmHg
